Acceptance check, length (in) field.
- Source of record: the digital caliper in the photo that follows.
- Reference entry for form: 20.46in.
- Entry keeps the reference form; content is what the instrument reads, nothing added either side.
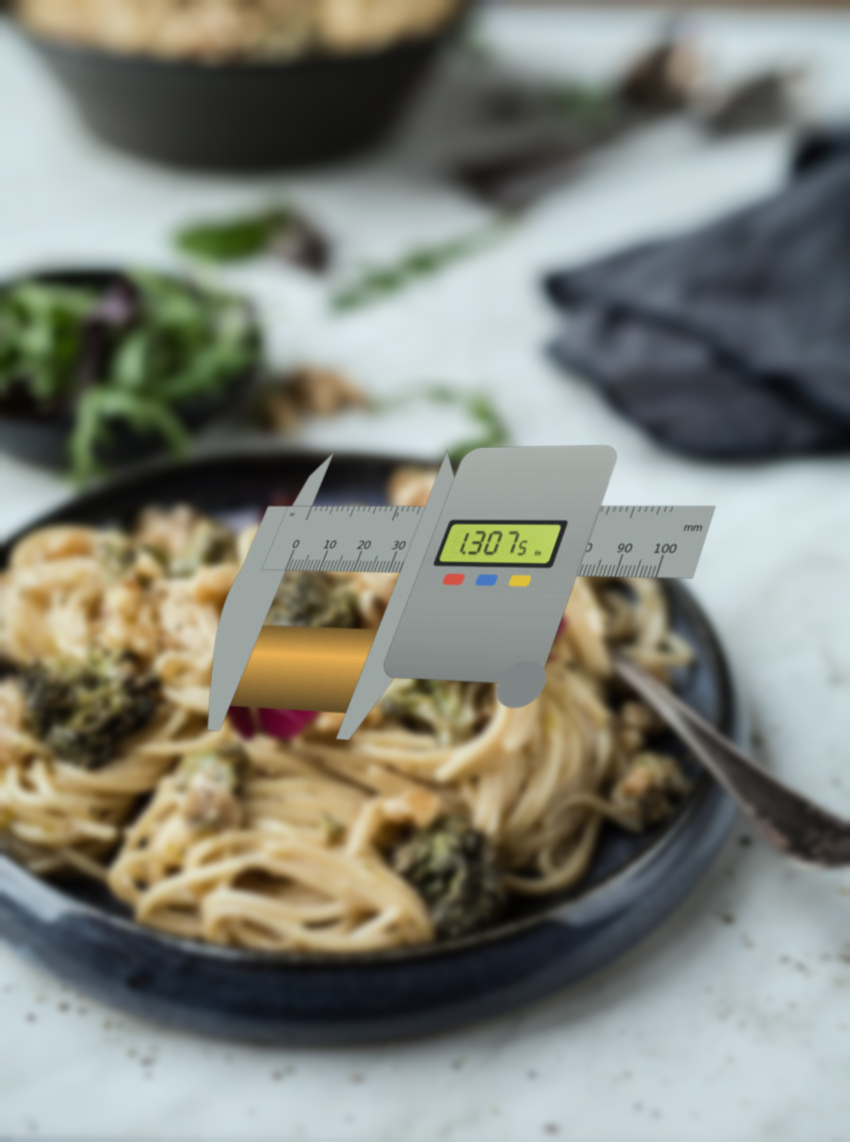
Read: 1.3075in
